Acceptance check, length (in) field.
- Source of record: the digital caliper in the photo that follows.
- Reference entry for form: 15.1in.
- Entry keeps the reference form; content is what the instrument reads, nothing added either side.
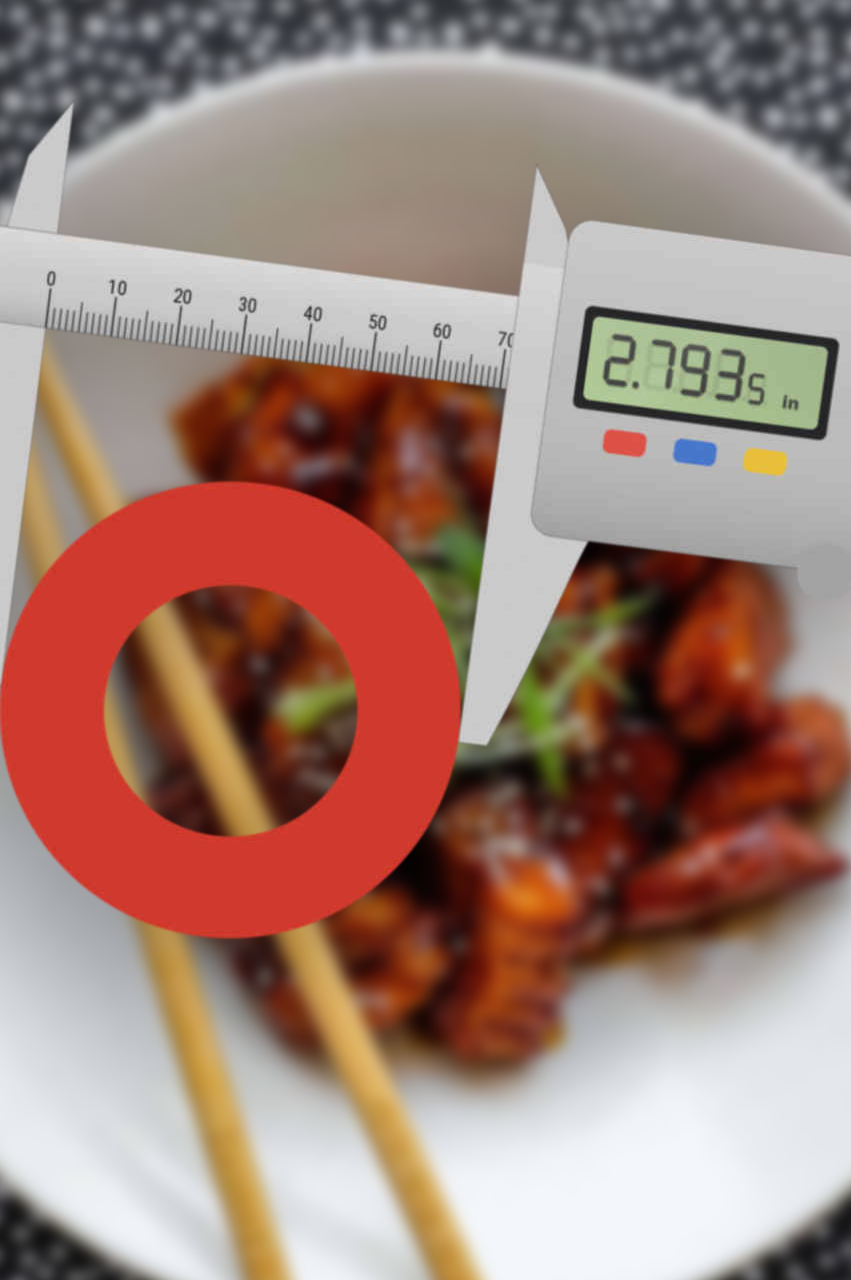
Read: 2.7935in
